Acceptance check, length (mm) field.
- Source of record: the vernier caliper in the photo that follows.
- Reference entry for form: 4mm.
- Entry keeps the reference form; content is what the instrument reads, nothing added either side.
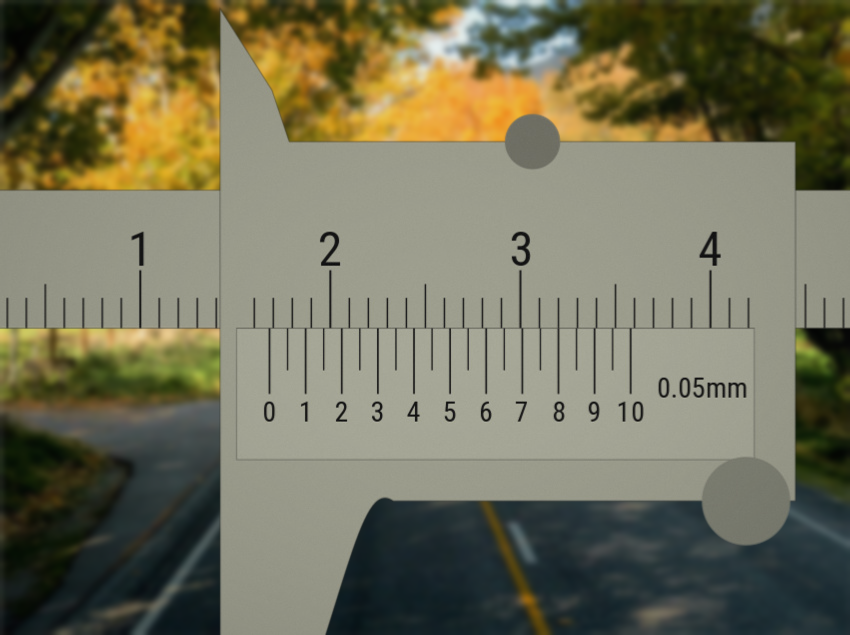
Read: 16.8mm
